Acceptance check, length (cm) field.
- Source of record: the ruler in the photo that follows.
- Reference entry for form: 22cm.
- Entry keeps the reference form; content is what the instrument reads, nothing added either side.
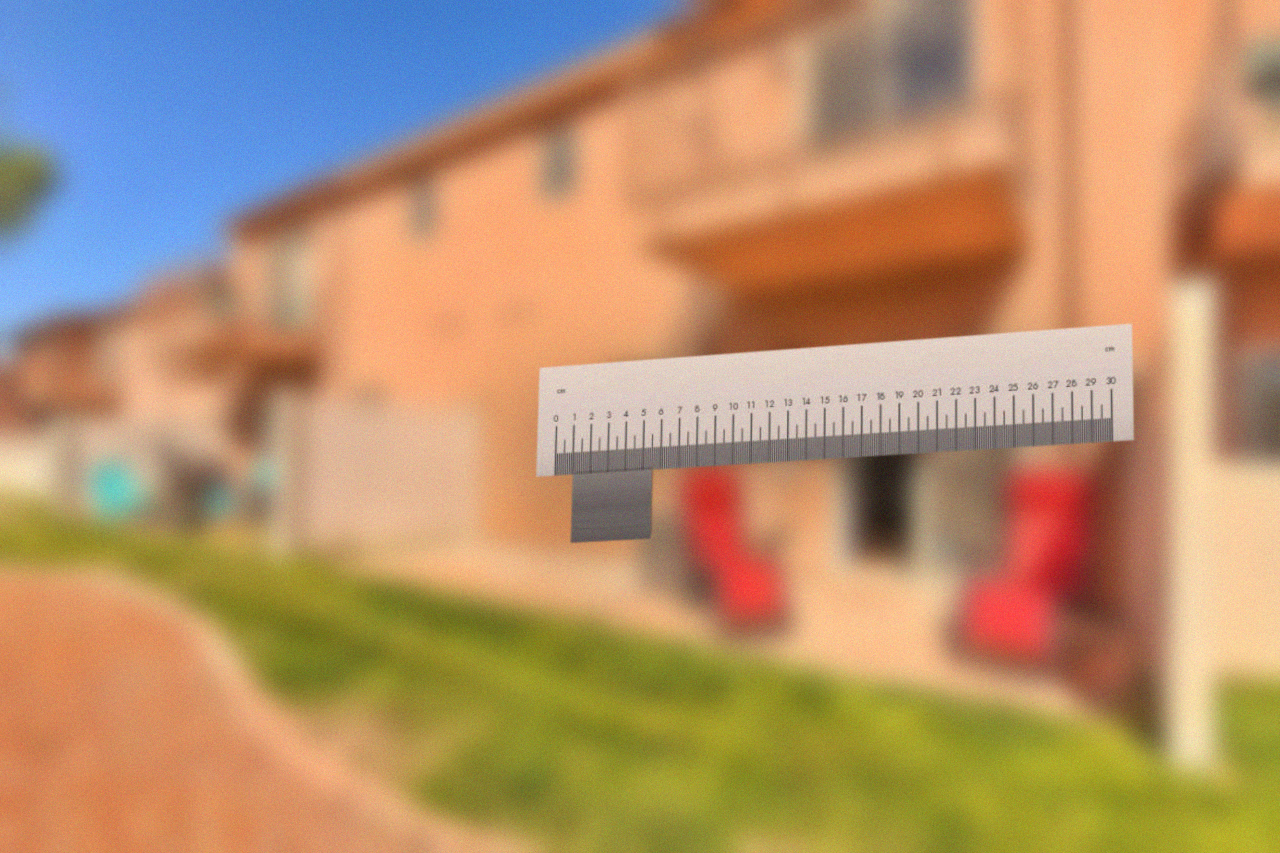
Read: 4.5cm
